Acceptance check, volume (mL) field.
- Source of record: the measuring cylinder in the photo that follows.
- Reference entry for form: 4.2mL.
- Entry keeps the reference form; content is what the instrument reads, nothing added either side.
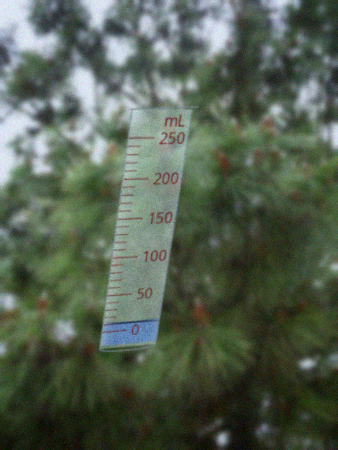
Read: 10mL
